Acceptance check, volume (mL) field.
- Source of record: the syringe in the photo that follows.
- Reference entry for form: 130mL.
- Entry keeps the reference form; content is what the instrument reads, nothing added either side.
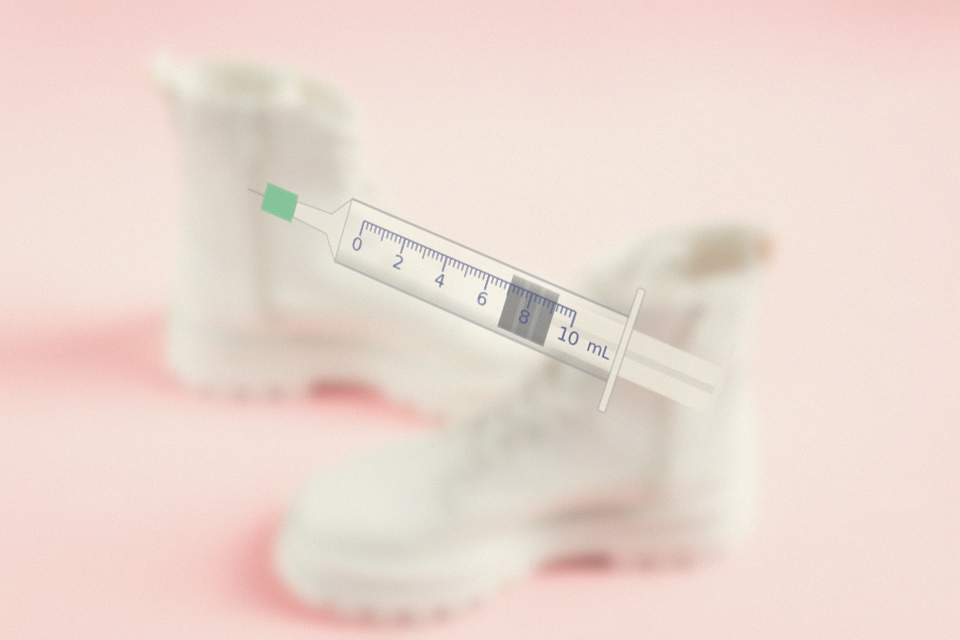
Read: 7mL
